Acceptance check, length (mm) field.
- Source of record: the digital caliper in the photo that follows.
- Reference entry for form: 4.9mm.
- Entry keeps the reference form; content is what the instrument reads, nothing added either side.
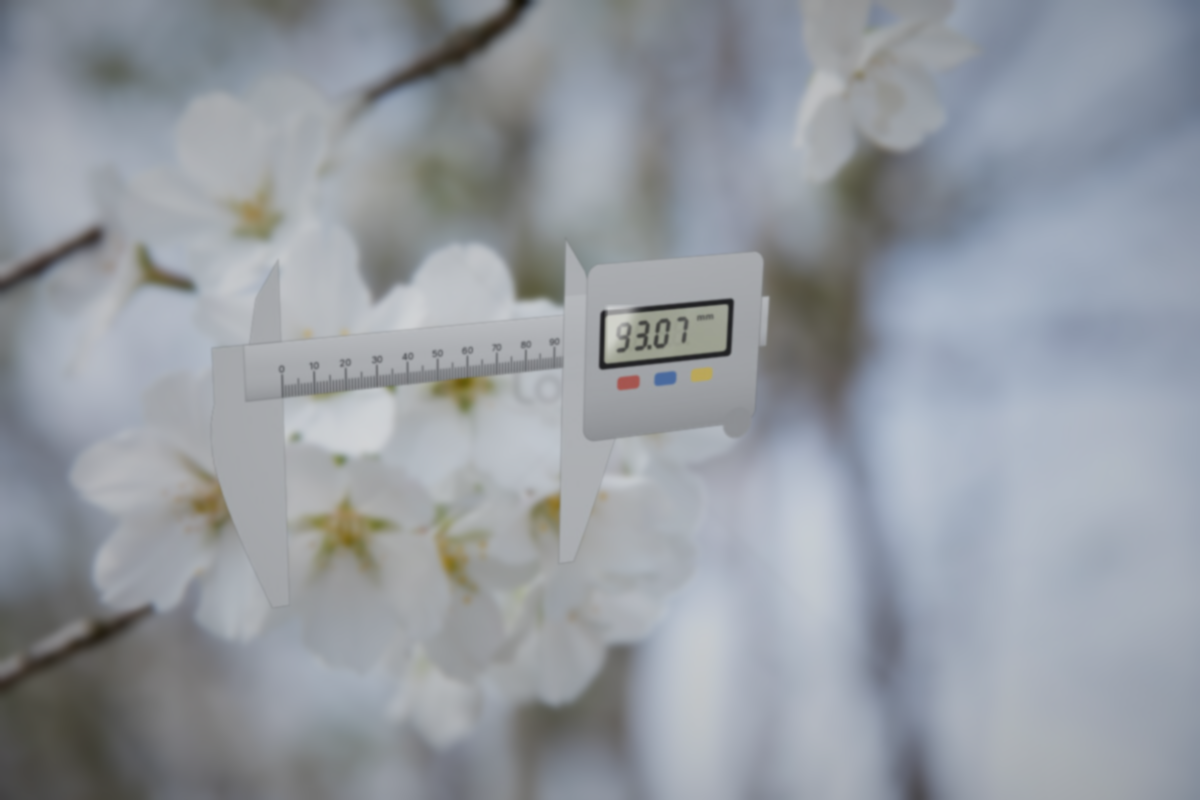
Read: 93.07mm
